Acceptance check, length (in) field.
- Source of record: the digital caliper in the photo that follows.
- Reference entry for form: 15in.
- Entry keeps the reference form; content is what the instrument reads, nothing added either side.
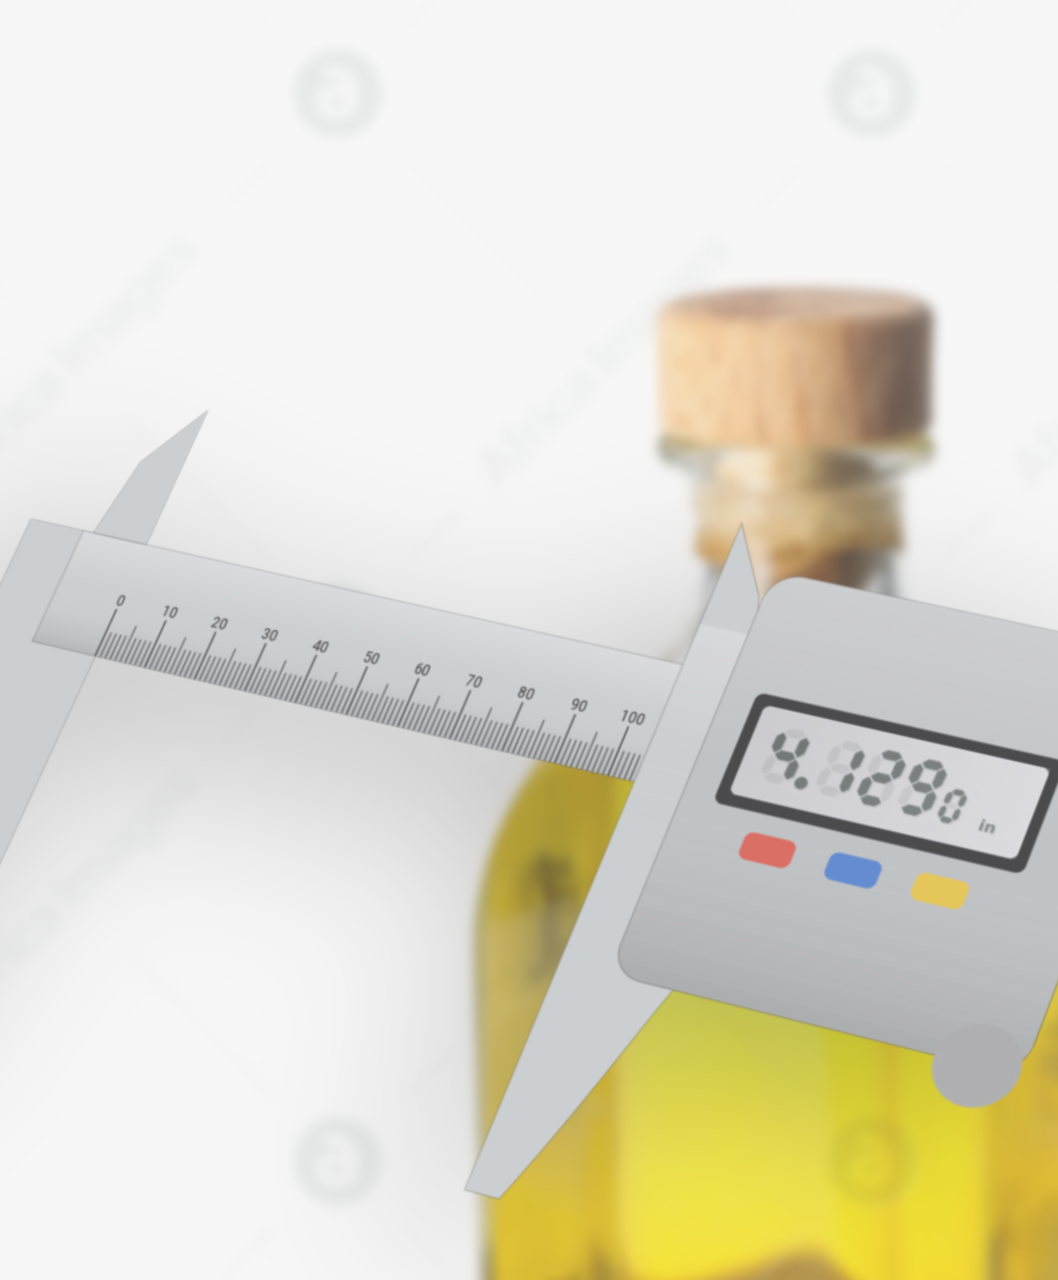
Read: 4.1290in
